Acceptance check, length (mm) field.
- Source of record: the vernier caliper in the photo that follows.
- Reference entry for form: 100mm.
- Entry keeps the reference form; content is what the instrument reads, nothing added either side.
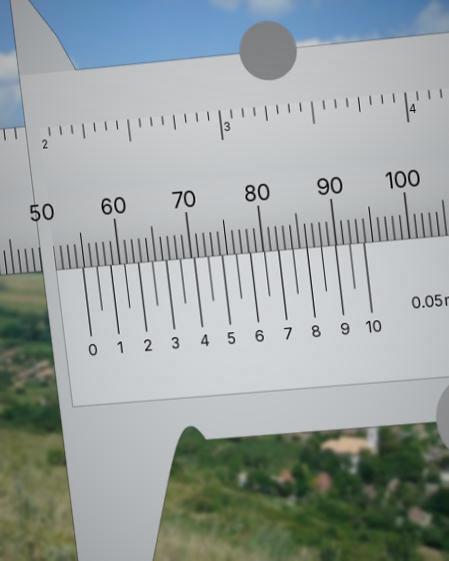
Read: 54.8mm
